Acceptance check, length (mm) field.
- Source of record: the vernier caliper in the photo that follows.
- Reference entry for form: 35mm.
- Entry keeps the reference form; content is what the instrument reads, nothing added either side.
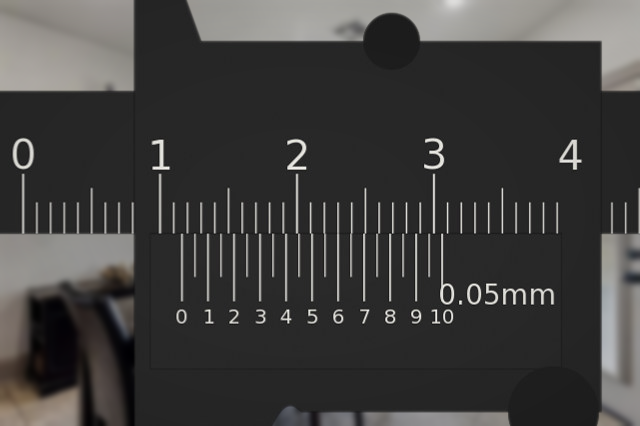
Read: 11.6mm
